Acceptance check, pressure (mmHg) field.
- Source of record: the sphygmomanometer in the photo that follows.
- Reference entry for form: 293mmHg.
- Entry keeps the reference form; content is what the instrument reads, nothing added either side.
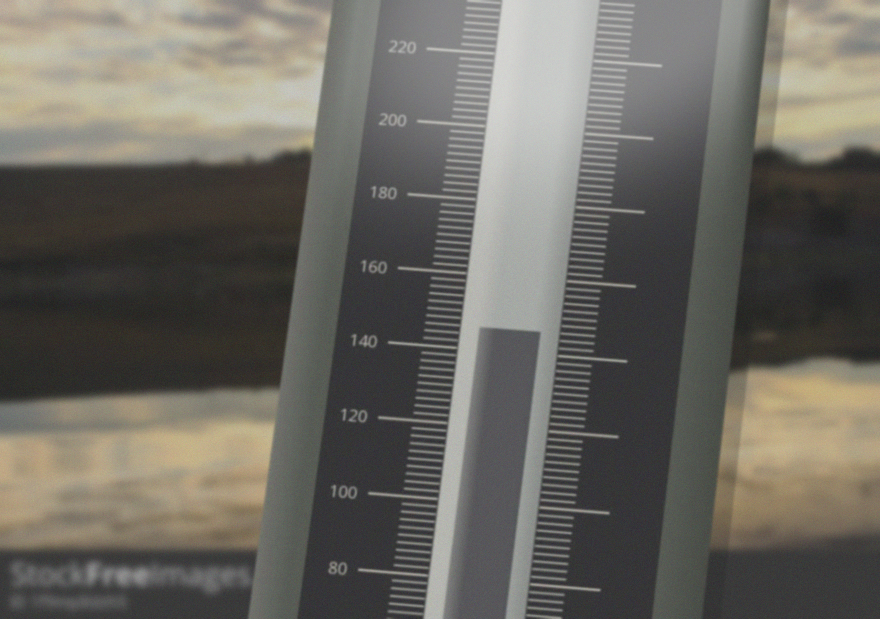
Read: 146mmHg
